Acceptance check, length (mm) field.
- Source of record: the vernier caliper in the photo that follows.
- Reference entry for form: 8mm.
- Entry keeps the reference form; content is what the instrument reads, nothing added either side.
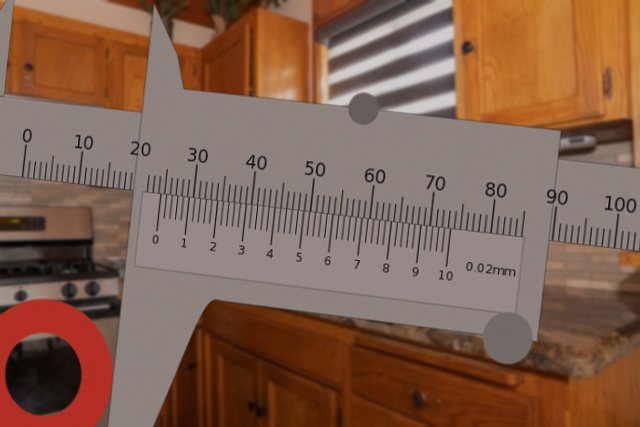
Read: 24.4mm
